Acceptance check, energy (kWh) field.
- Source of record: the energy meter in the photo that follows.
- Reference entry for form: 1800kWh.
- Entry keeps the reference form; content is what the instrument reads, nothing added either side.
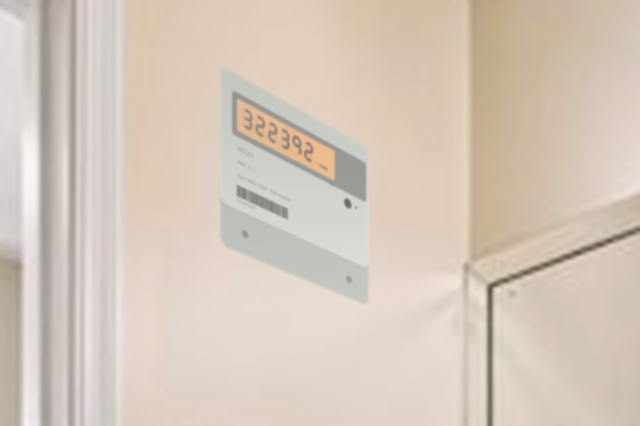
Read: 322392kWh
